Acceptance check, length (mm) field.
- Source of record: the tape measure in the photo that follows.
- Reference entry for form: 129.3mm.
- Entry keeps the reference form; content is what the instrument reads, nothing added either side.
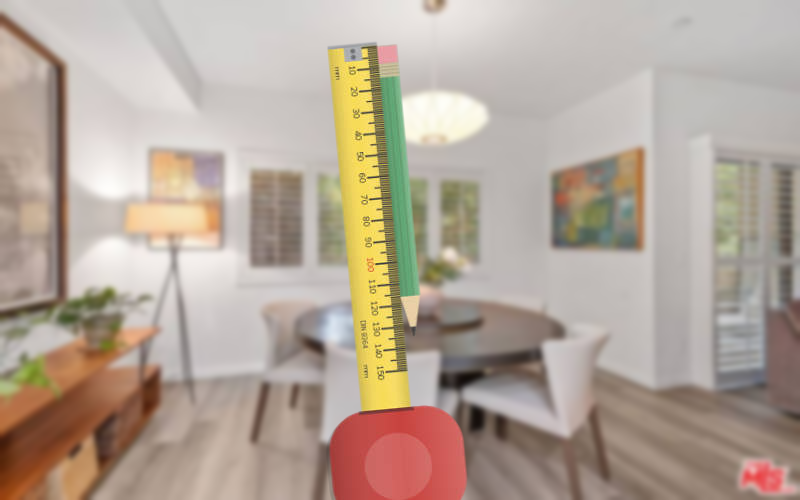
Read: 135mm
